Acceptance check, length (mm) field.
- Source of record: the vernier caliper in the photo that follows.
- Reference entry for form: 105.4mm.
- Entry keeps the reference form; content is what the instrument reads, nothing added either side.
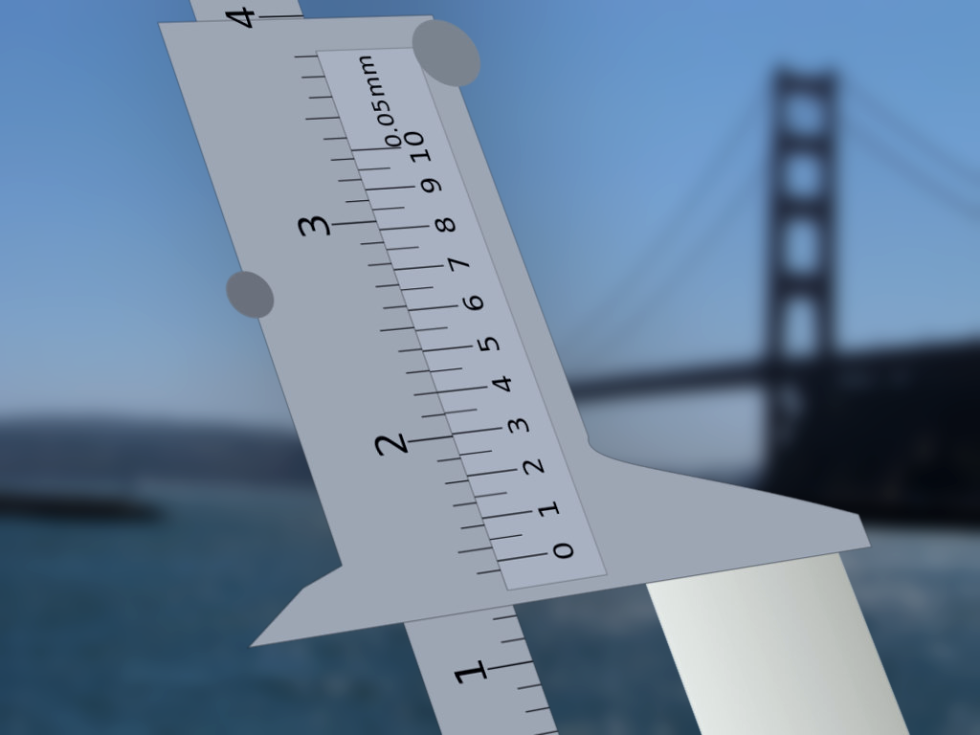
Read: 14.4mm
